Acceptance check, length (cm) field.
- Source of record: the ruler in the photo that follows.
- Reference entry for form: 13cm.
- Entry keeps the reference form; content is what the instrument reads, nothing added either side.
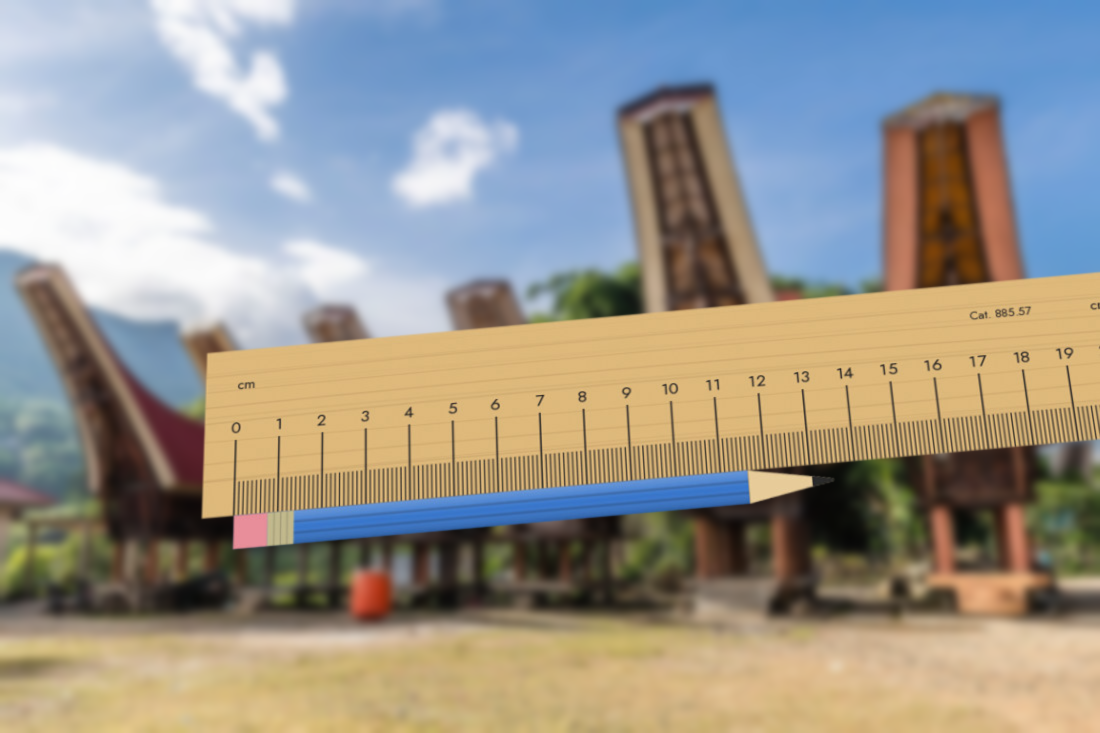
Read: 13.5cm
